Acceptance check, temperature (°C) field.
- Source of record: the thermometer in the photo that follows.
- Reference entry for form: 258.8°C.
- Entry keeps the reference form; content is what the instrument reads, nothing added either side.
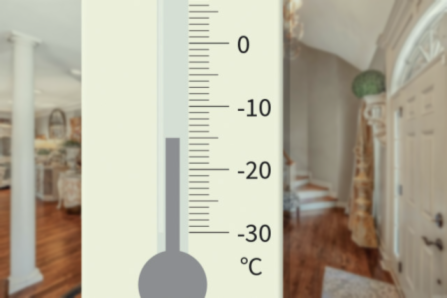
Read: -15°C
